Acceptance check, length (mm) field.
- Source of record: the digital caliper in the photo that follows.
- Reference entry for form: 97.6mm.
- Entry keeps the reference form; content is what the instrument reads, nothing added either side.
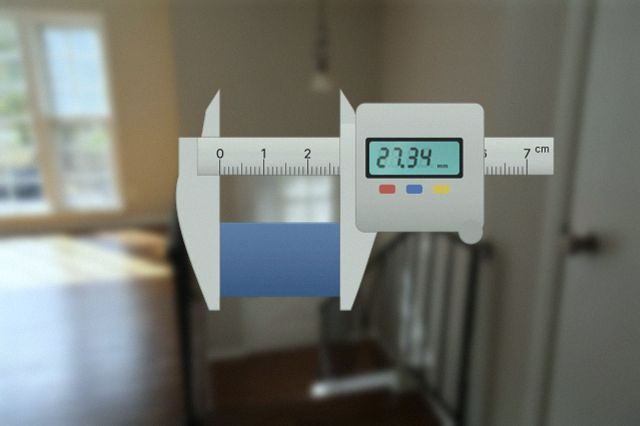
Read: 27.34mm
